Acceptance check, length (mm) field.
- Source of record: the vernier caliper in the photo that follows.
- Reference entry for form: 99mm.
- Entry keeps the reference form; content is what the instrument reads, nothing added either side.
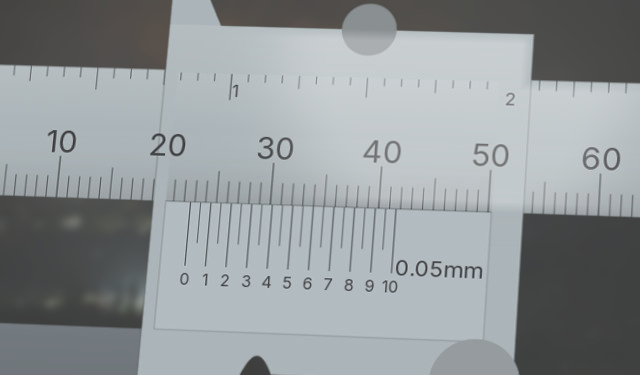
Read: 22.6mm
